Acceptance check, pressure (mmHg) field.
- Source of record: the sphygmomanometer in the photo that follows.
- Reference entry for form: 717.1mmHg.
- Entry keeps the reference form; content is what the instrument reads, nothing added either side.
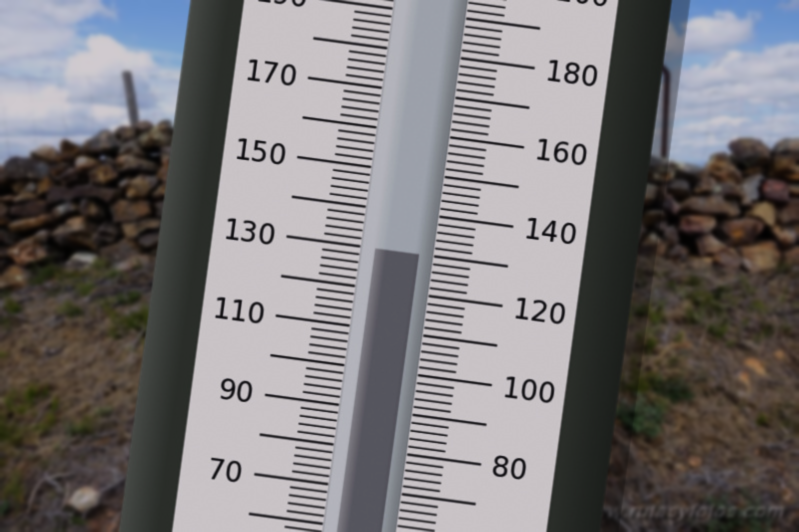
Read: 130mmHg
